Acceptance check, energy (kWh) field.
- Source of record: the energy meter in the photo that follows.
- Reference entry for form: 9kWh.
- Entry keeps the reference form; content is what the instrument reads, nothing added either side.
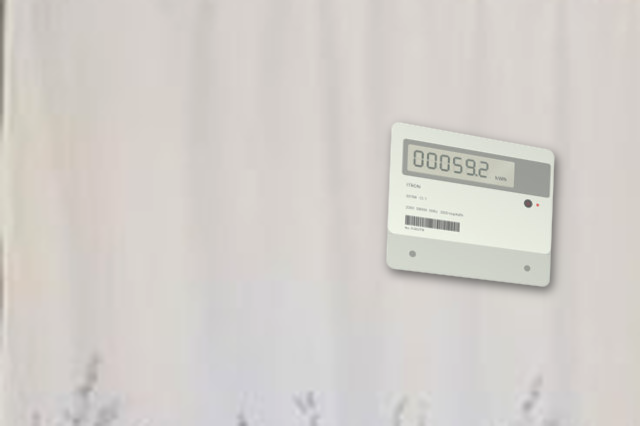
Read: 59.2kWh
